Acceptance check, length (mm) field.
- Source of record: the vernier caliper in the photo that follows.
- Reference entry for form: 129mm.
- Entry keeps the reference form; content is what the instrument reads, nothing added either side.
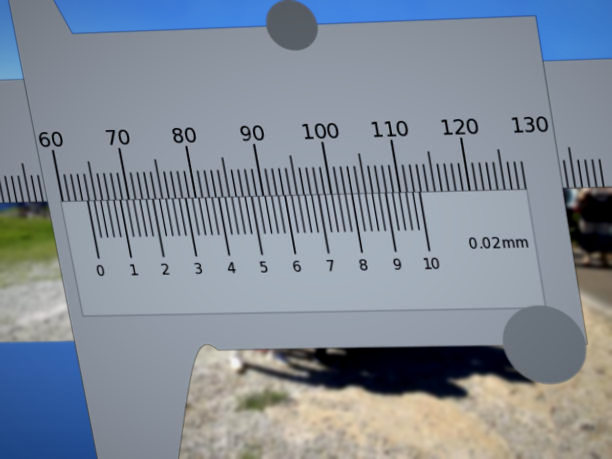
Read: 63.8mm
